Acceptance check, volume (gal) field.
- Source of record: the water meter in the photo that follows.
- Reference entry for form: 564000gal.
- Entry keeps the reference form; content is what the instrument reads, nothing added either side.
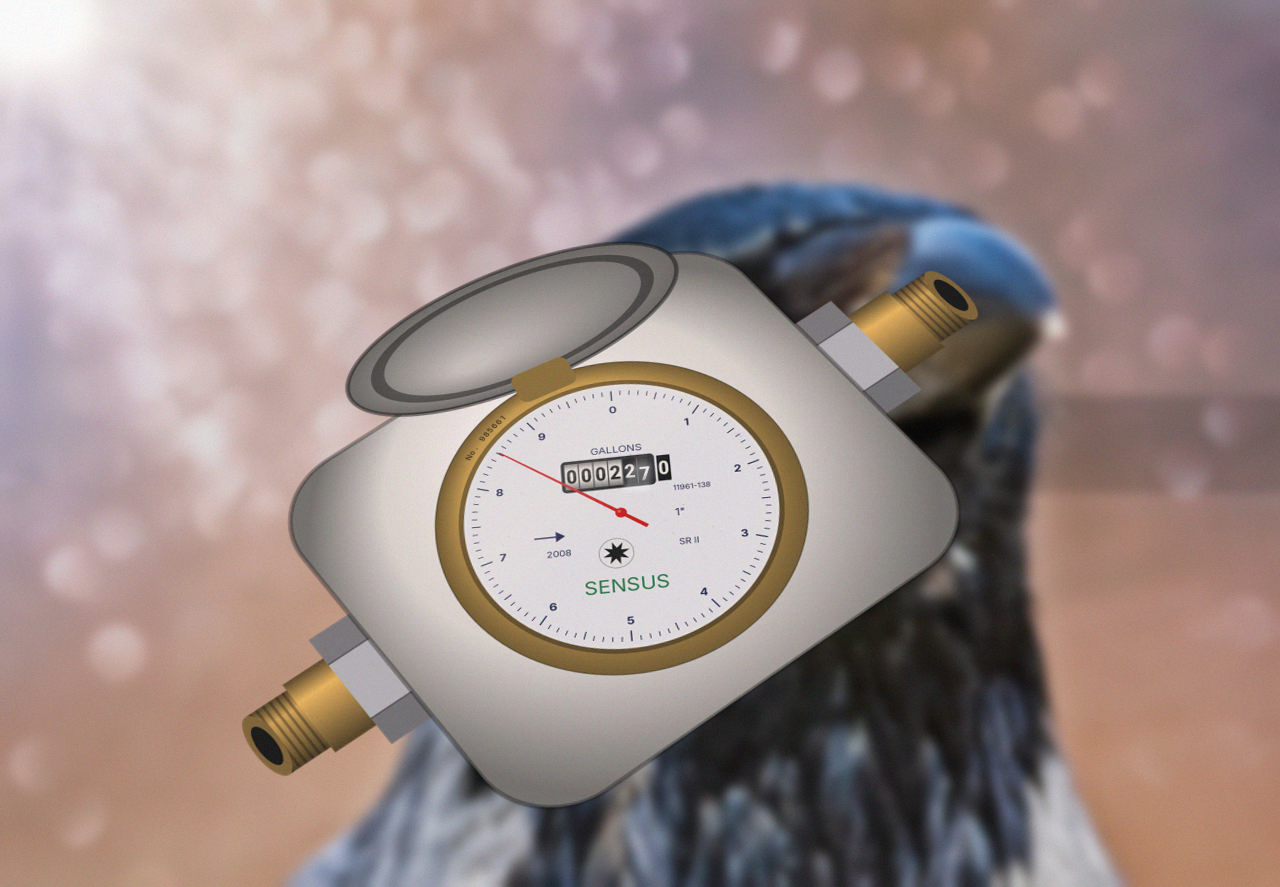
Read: 2268.5gal
